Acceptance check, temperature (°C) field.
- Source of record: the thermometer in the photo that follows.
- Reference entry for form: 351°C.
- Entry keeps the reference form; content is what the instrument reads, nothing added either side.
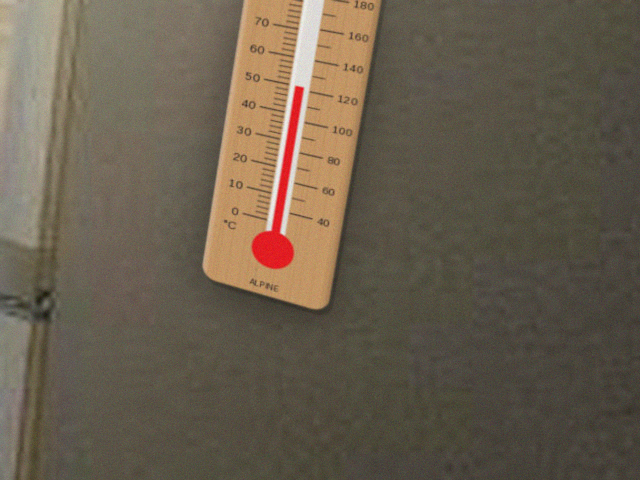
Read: 50°C
